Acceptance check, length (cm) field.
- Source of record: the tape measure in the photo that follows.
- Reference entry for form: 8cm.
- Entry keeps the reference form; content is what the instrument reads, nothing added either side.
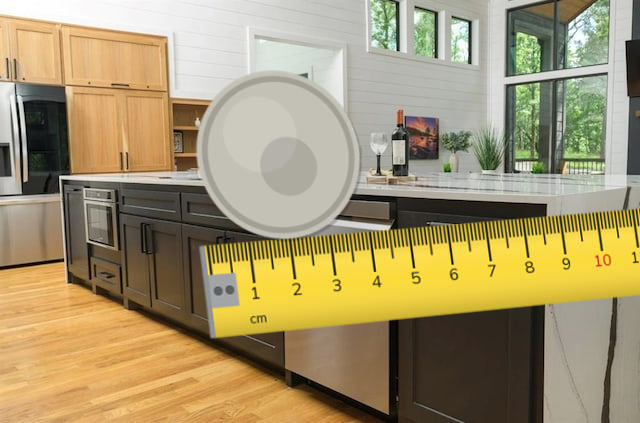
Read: 4cm
